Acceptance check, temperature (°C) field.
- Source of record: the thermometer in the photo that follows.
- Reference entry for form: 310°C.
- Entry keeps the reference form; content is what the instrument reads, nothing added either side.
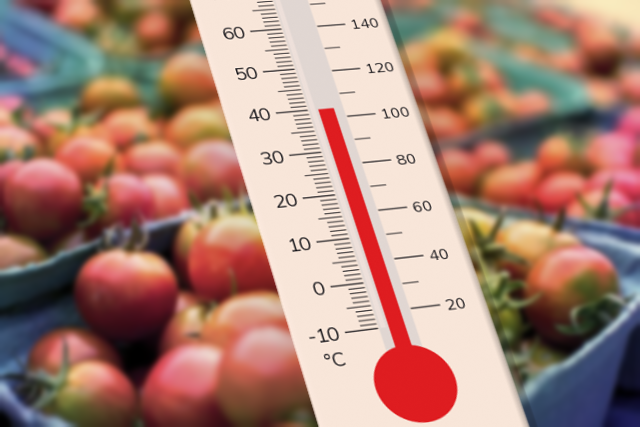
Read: 40°C
